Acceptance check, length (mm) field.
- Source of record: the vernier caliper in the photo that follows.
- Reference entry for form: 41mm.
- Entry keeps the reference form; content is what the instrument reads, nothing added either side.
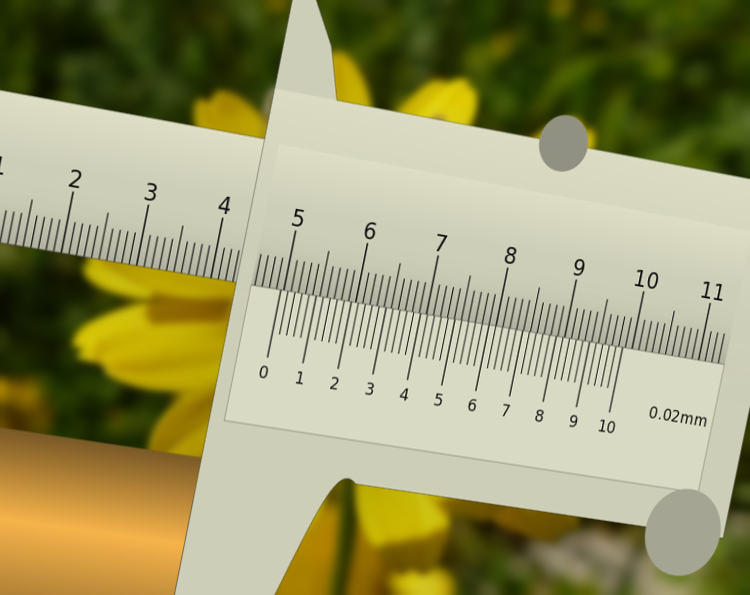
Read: 49.6mm
